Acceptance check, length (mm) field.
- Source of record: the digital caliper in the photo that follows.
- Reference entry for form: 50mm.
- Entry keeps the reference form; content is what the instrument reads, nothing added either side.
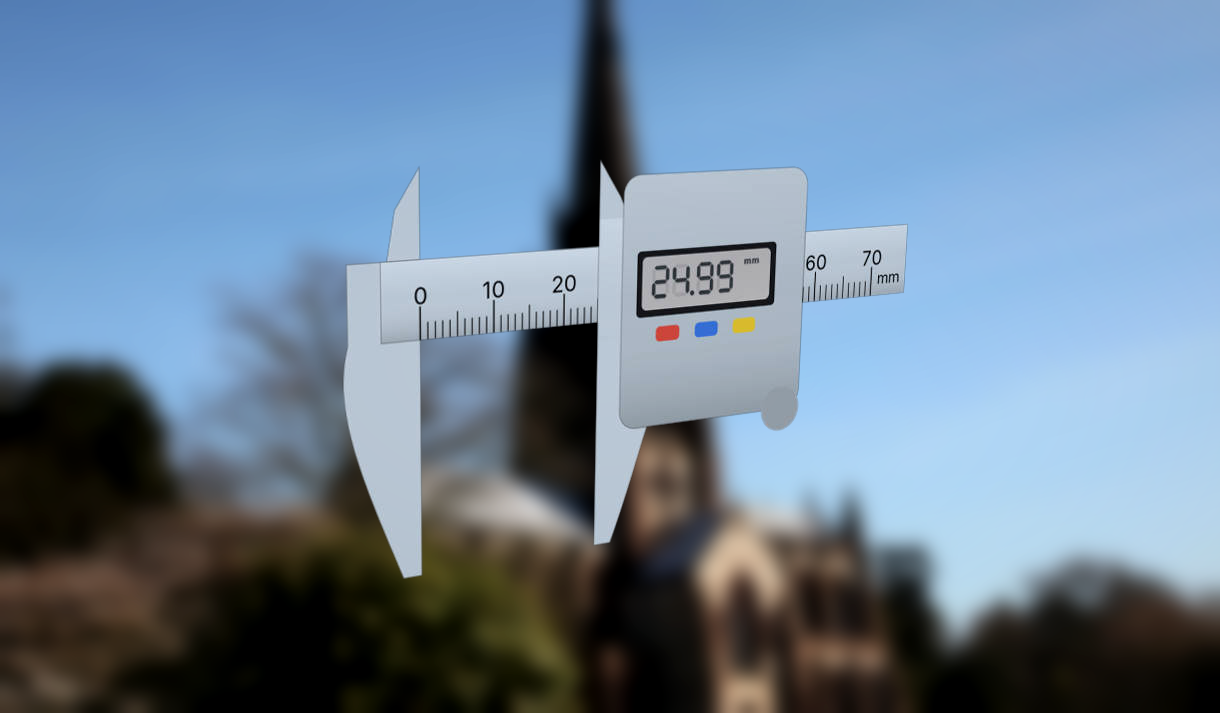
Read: 24.99mm
